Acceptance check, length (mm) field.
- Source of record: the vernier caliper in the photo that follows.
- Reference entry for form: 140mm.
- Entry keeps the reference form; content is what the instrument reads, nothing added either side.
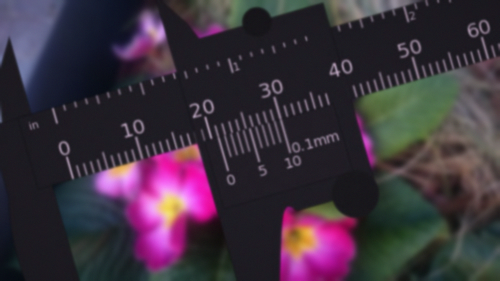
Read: 21.0mm
